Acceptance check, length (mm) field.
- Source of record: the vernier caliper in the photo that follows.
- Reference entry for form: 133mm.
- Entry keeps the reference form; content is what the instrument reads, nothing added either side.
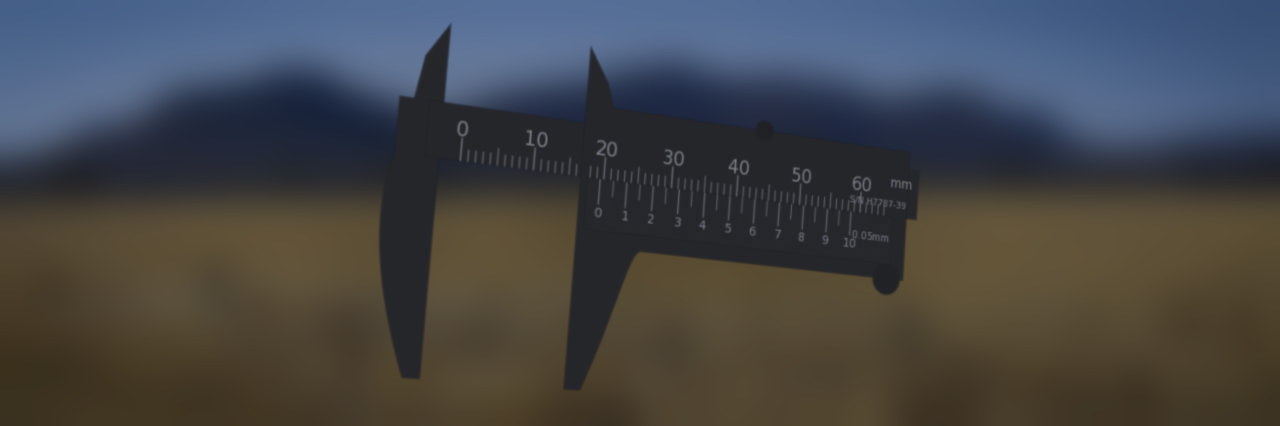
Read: 19.5mm
